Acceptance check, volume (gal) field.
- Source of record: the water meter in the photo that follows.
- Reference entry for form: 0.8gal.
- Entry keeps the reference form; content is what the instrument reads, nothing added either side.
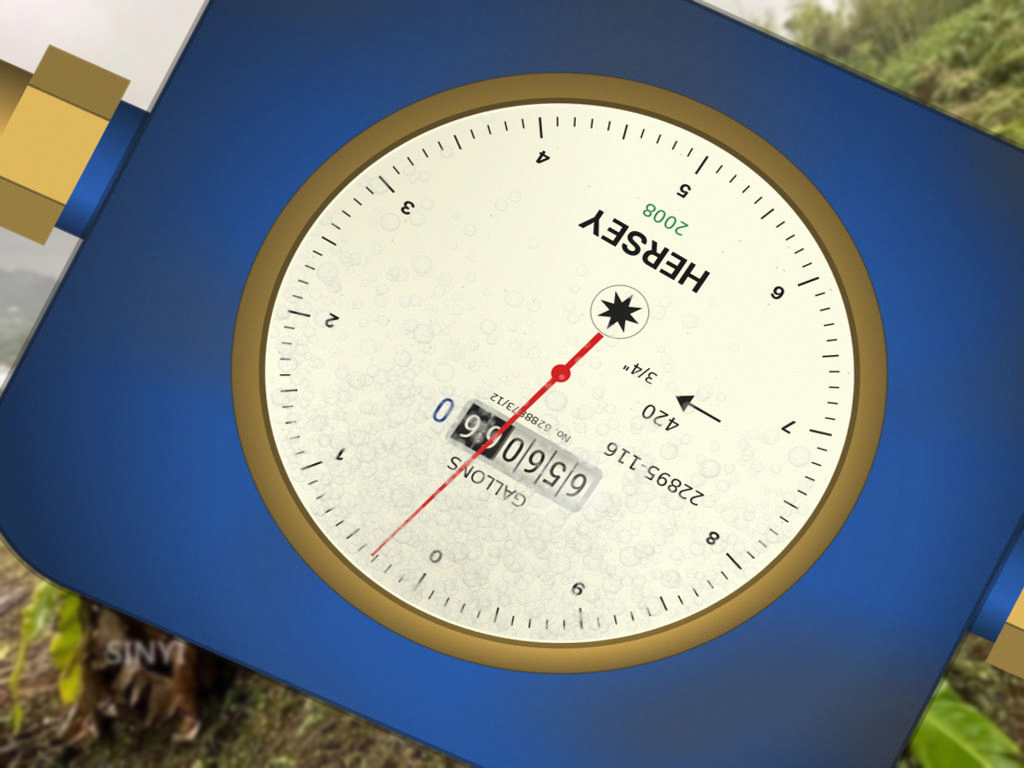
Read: 6560660.3gal
